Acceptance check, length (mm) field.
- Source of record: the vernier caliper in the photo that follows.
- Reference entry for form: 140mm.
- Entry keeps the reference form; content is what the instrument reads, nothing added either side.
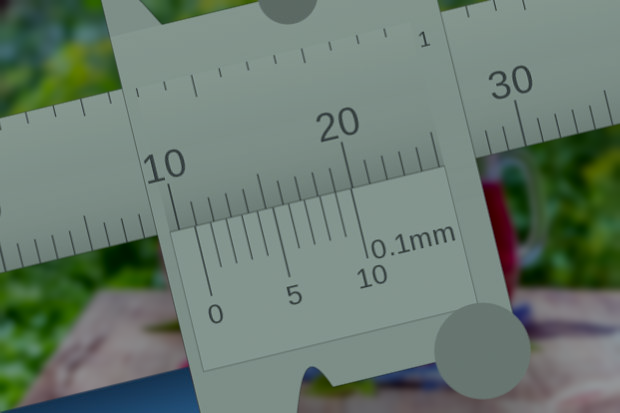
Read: 10.9mm
